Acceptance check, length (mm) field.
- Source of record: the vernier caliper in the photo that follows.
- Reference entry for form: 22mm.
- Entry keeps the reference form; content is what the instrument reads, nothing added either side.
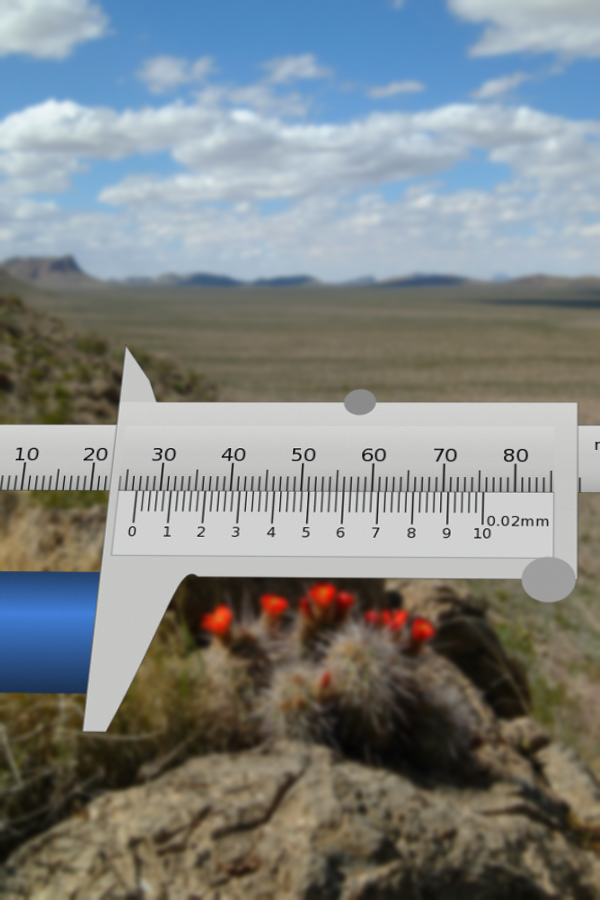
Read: 26.6mm
